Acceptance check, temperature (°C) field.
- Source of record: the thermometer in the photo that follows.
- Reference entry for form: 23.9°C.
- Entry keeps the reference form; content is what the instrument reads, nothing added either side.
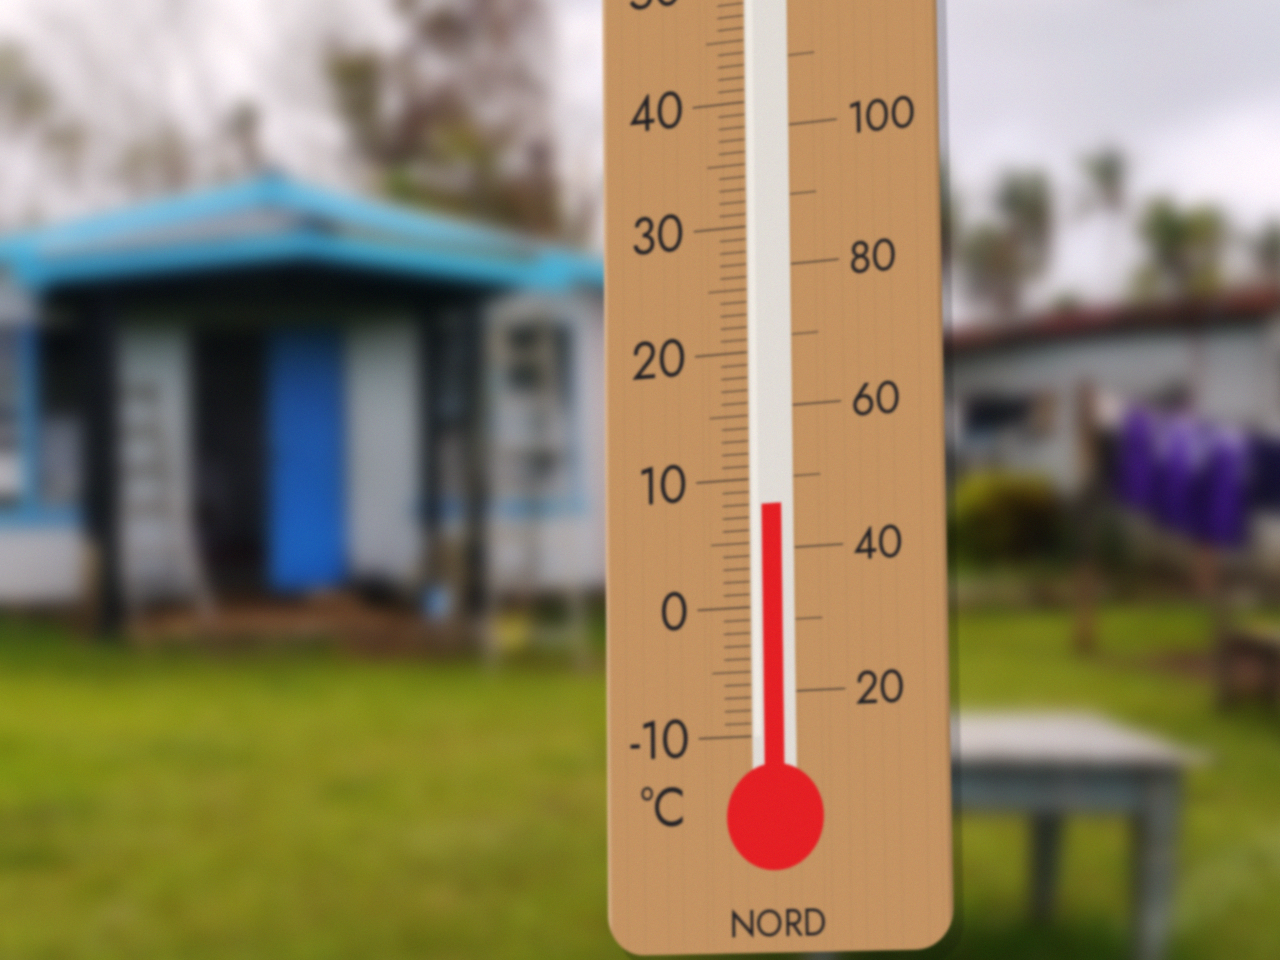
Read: 8°C
